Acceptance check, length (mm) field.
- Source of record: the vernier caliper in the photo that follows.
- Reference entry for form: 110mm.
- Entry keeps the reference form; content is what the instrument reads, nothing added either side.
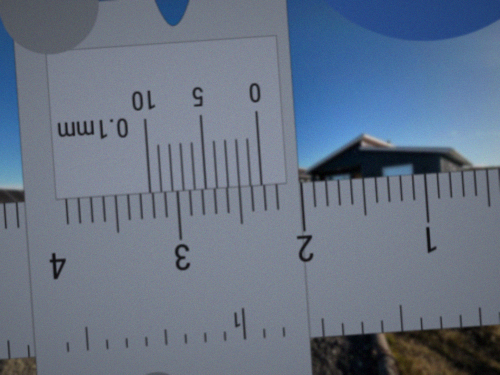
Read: 23.2mm
